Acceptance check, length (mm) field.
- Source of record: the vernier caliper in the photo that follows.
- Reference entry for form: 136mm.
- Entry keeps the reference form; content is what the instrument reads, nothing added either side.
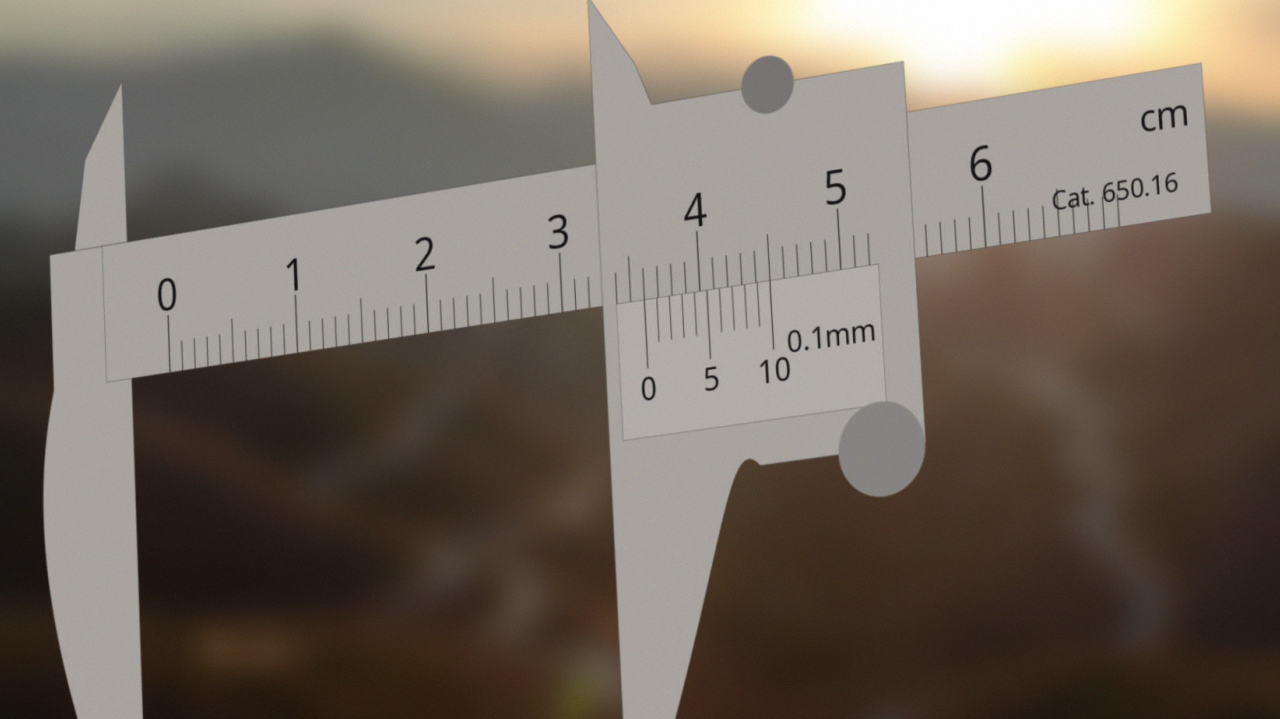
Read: 36.0mm
